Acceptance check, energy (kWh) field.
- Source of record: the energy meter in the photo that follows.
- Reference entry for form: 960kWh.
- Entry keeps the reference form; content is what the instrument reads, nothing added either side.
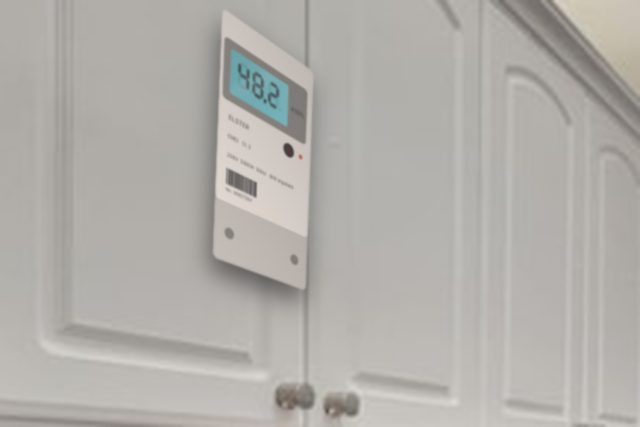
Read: 48.2kWh
